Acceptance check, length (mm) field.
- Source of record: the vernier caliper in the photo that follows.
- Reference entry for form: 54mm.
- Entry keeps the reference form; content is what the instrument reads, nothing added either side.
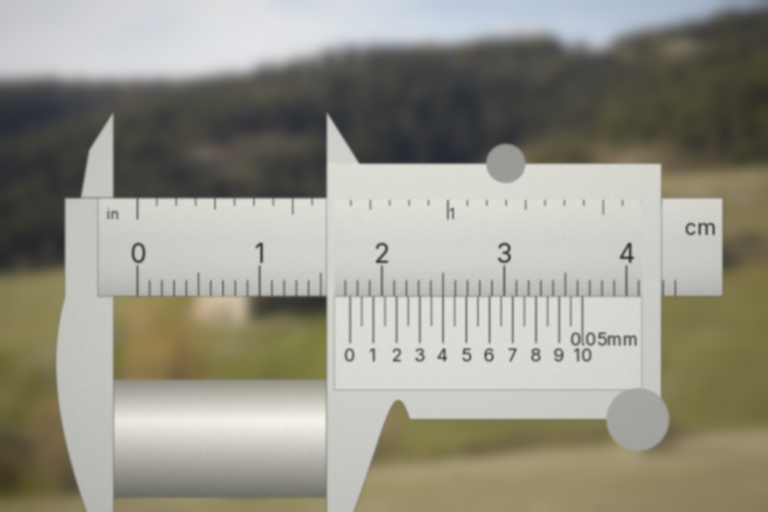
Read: 17.4mm
